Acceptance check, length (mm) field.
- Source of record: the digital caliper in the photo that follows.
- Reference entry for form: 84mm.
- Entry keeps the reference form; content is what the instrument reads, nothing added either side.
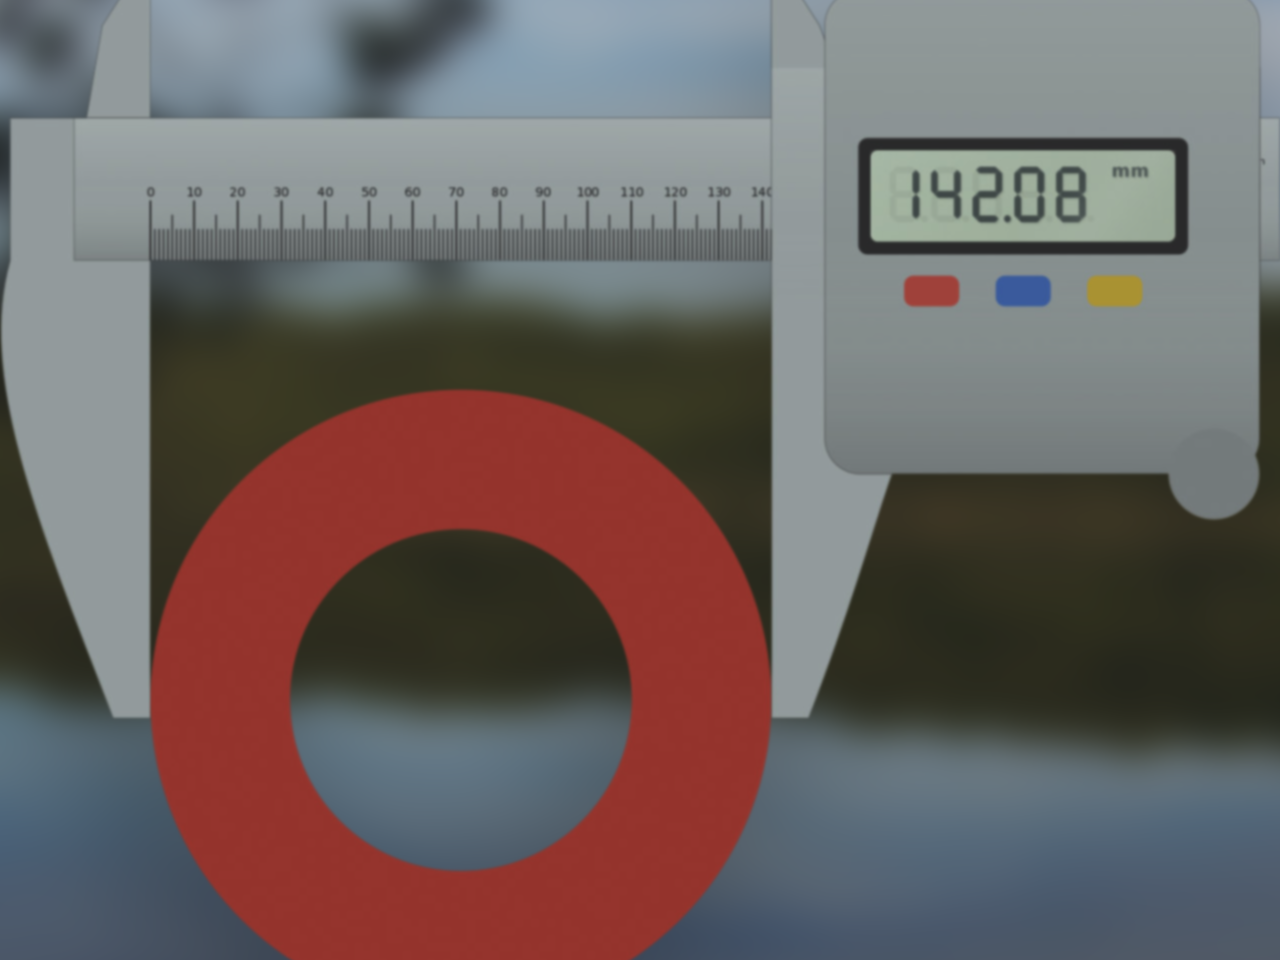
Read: 142.08mm
